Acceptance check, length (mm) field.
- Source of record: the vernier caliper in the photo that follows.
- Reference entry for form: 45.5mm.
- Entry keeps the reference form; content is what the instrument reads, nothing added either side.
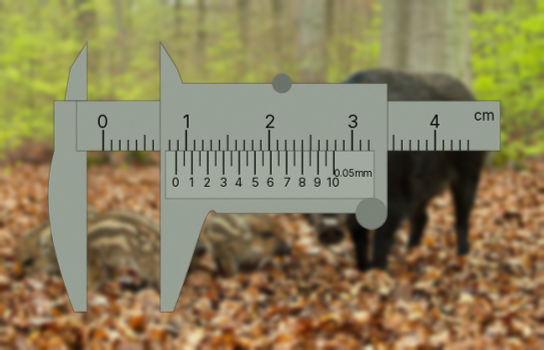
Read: 8.8mm
